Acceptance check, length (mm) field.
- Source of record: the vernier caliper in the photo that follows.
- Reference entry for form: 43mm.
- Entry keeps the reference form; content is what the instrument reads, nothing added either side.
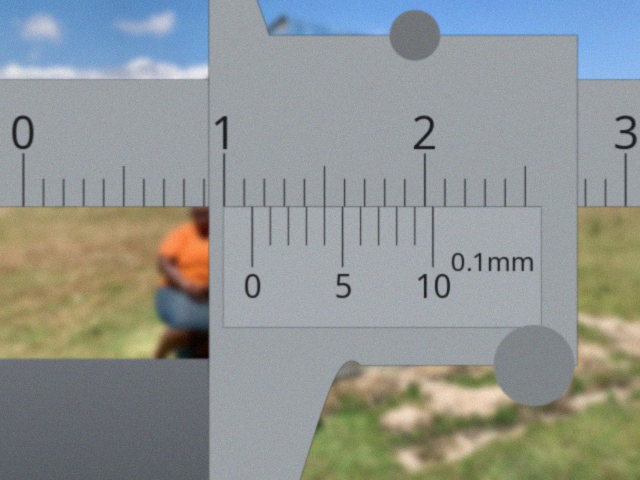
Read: 11.4mm
